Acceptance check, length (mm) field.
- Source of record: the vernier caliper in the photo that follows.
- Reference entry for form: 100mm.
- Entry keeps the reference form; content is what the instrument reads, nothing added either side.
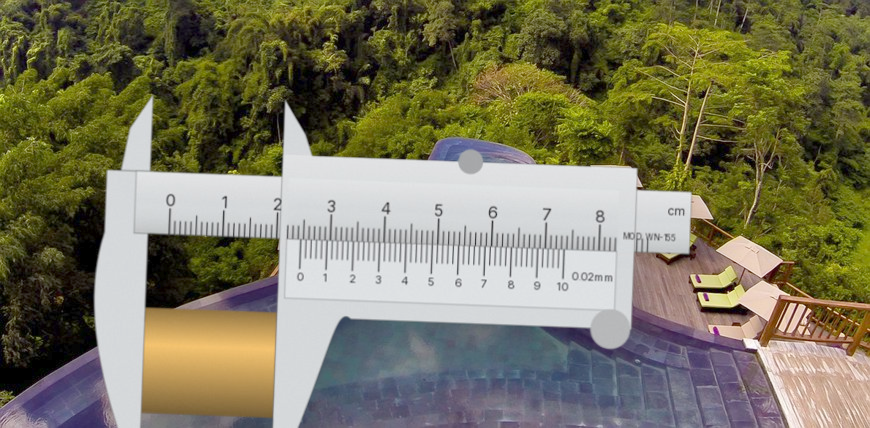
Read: 24.5mm
